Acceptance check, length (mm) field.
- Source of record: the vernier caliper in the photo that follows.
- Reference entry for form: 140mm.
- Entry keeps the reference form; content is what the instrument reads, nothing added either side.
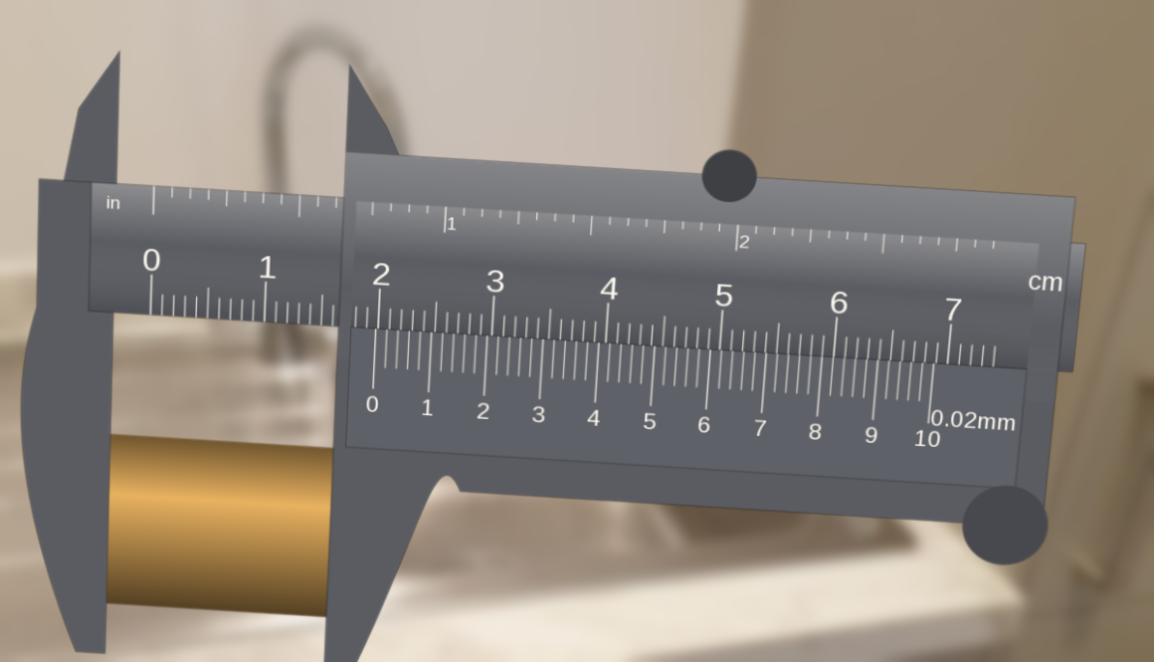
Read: 19.8mm
